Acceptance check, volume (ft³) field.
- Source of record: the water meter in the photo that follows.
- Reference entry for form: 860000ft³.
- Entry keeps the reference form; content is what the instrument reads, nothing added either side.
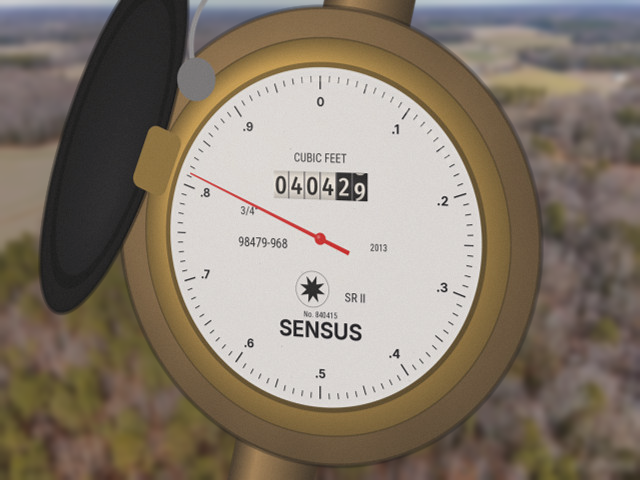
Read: 40428.81ft³
